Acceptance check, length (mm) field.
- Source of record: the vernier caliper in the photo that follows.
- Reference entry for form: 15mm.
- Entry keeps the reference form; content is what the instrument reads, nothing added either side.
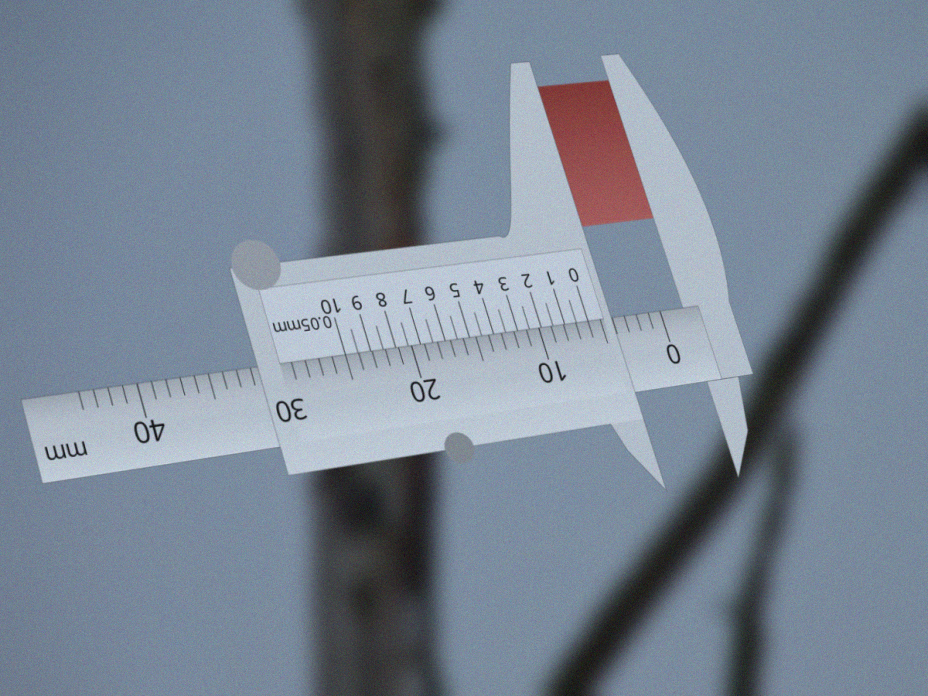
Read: 6.0mm
